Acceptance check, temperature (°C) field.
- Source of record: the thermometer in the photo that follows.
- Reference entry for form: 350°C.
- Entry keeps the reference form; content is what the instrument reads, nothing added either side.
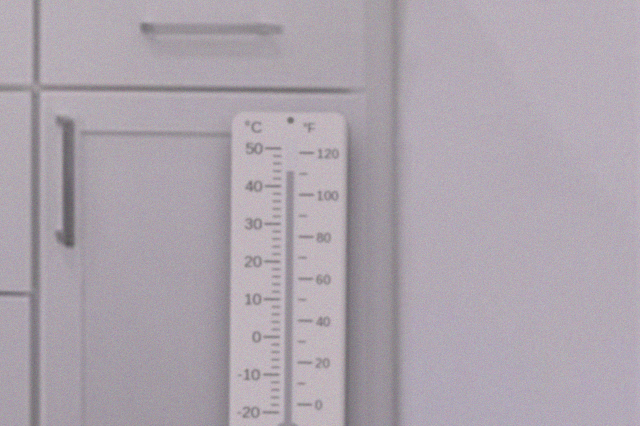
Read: 44°C
